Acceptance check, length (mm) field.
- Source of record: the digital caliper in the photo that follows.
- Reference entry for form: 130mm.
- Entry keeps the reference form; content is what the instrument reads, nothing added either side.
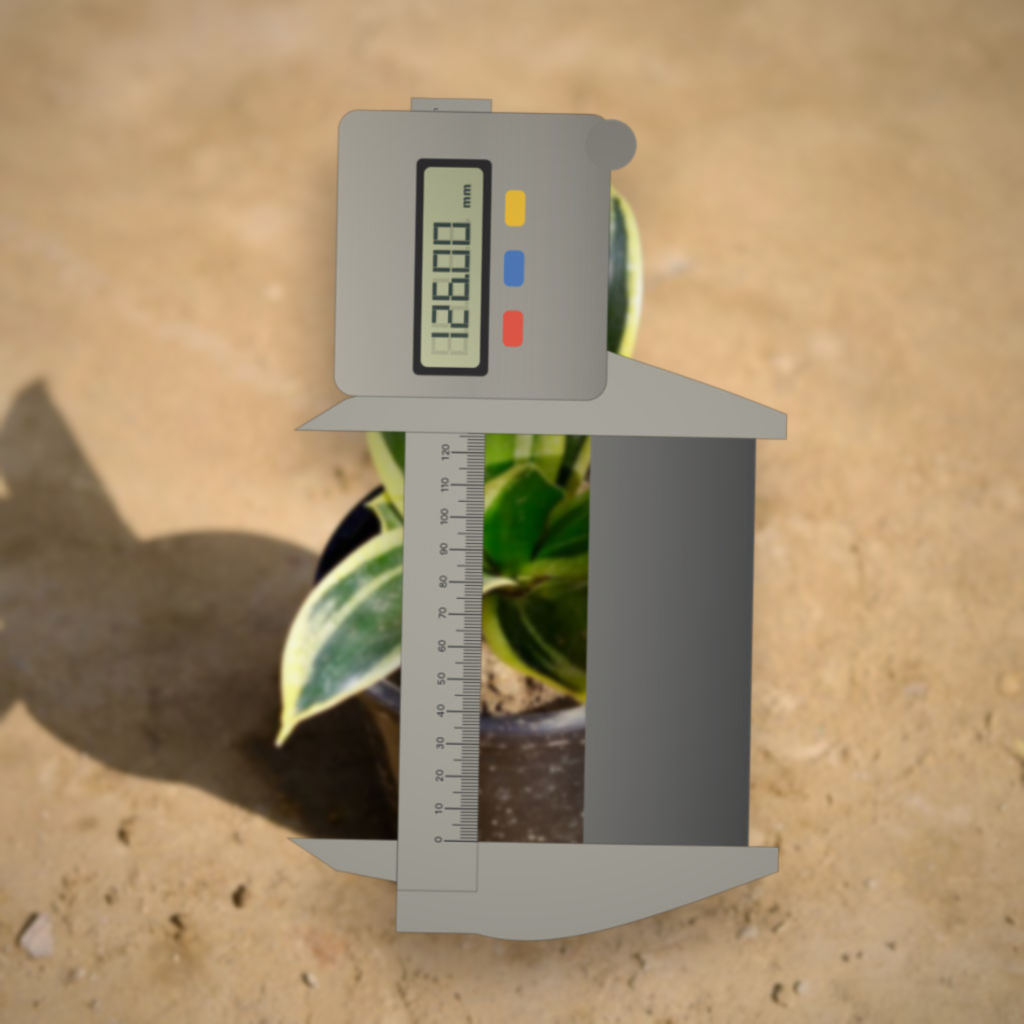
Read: 126.00mm
